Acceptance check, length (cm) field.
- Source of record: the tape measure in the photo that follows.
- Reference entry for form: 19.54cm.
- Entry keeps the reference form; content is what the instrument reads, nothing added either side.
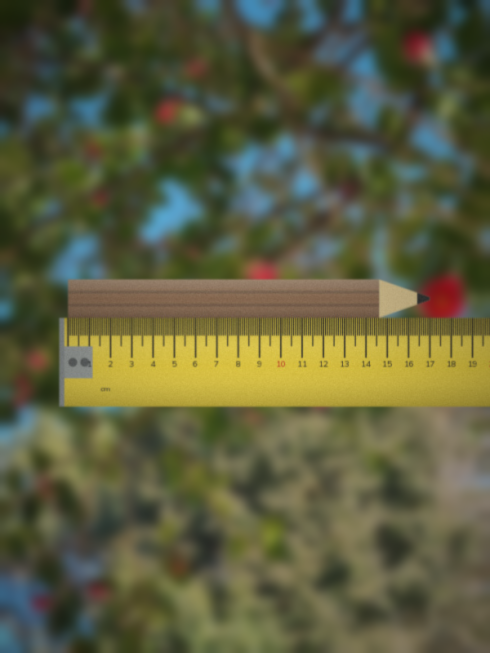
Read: 17cm
